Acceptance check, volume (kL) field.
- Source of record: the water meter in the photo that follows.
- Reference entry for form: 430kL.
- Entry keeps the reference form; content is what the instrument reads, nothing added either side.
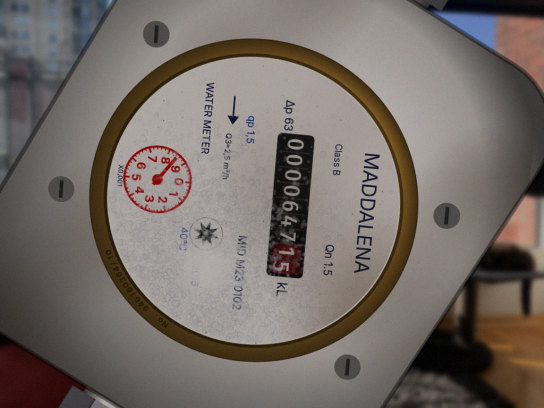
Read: 647.148kL
